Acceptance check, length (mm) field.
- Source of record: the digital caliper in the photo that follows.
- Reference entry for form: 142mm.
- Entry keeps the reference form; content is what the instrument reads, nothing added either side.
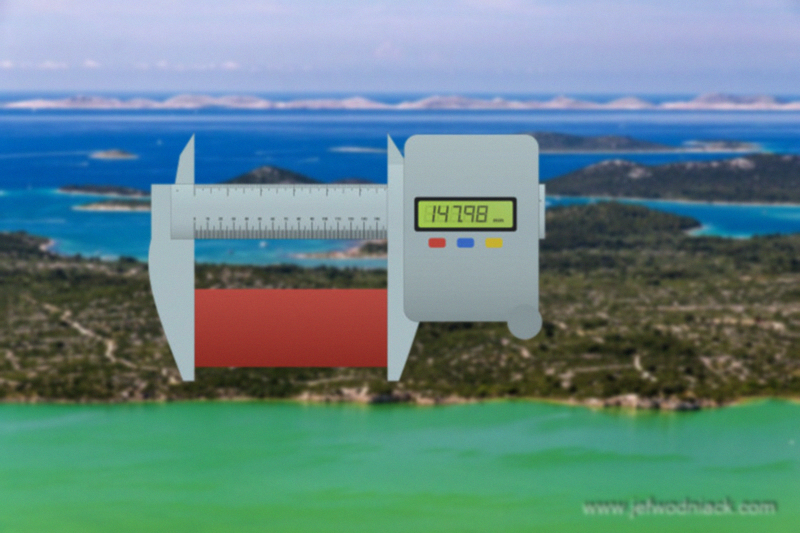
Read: 147.98mm
